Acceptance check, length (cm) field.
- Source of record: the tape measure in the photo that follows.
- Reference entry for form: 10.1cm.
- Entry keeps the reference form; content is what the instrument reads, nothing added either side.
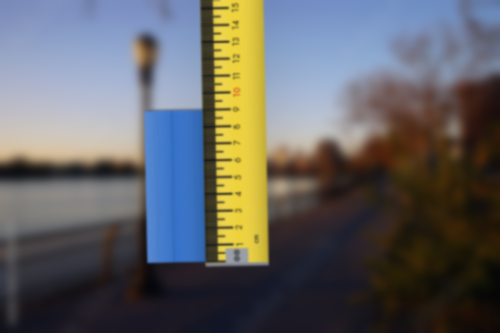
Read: 9cm
